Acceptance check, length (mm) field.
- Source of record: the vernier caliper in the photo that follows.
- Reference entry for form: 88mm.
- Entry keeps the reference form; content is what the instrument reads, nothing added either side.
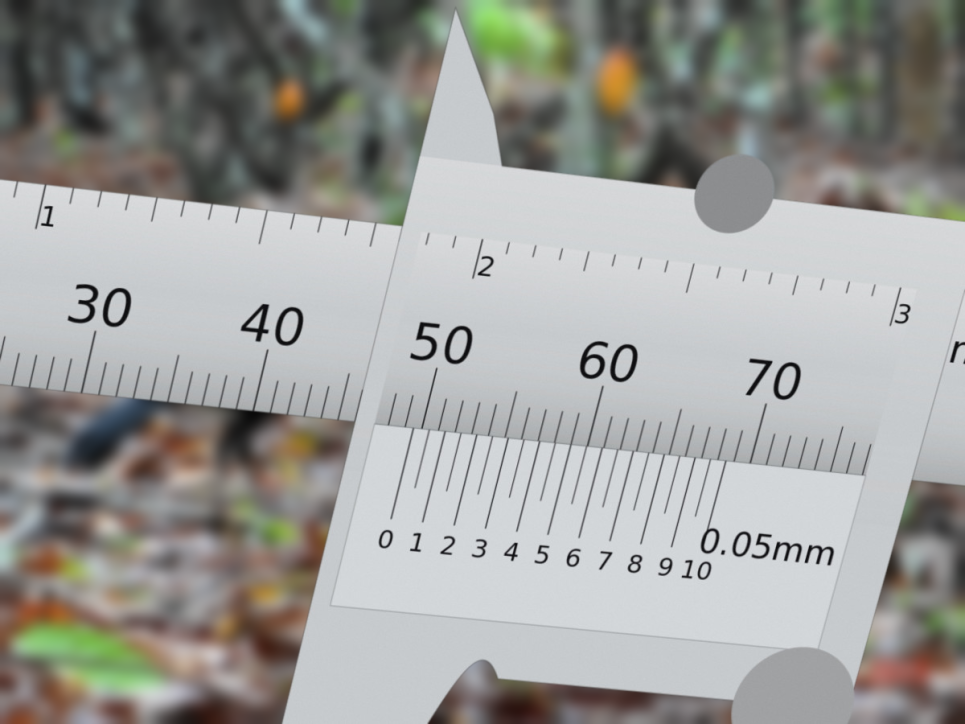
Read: 49.5mm
